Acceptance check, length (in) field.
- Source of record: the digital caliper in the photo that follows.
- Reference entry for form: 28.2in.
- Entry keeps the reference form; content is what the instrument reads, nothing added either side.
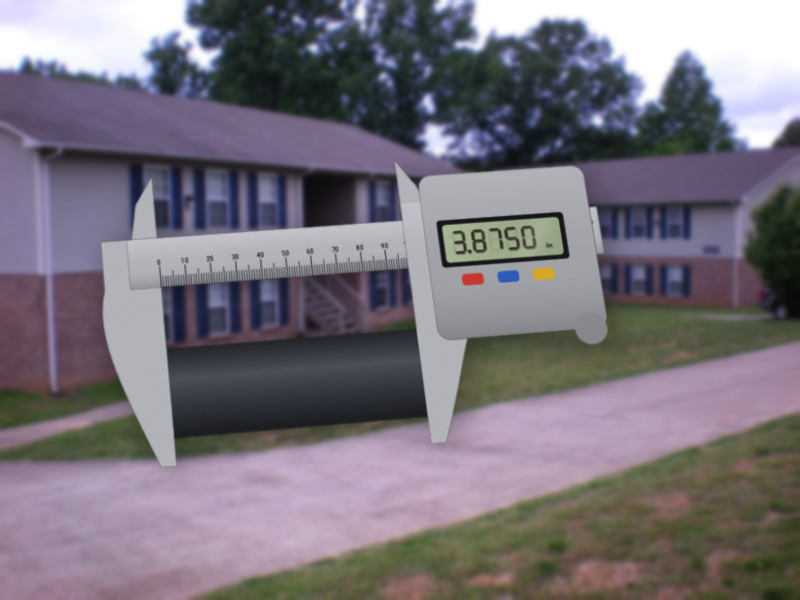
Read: 3.8750in
